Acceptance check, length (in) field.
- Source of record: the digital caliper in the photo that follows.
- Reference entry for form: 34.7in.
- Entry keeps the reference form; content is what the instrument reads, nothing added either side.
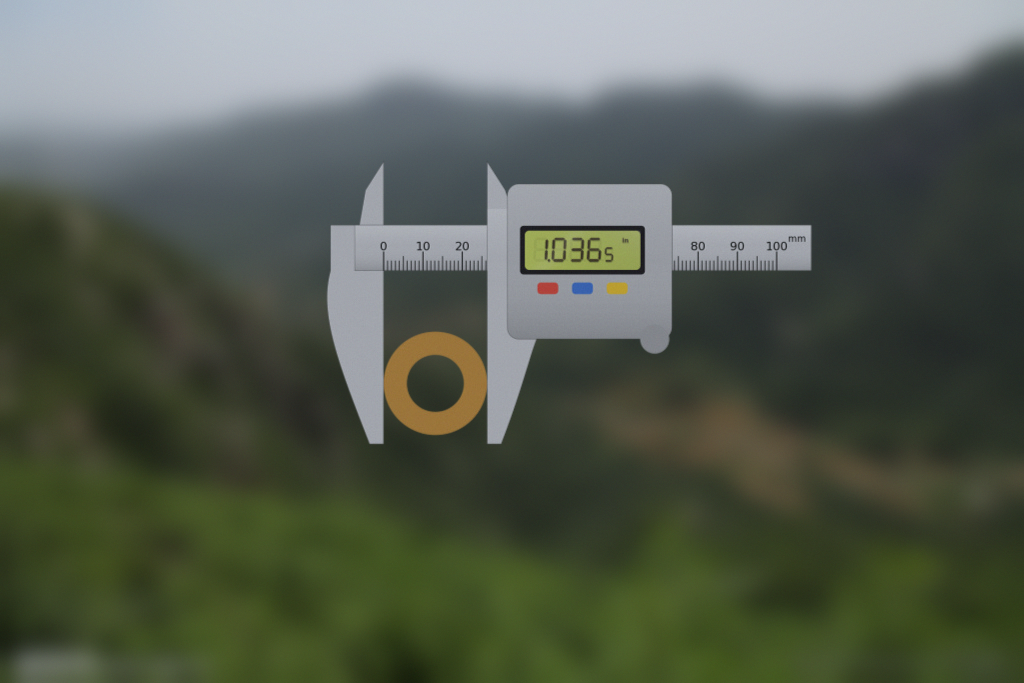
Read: 1.0365in
